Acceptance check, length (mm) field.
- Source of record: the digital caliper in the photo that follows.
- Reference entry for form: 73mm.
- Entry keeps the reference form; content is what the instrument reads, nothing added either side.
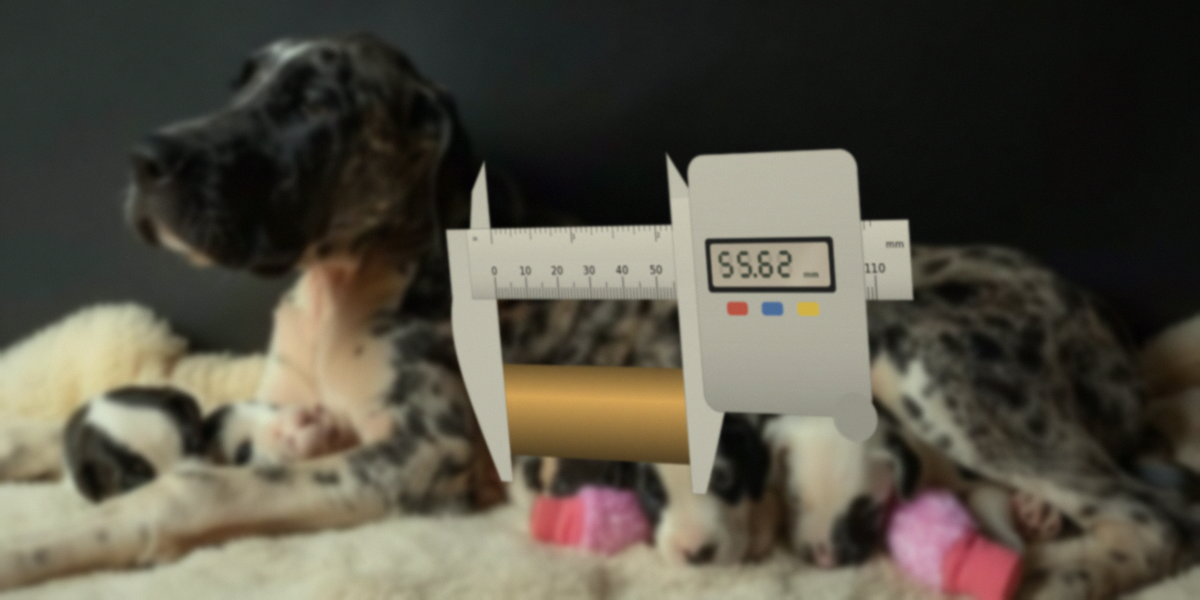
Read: 55.62mm
